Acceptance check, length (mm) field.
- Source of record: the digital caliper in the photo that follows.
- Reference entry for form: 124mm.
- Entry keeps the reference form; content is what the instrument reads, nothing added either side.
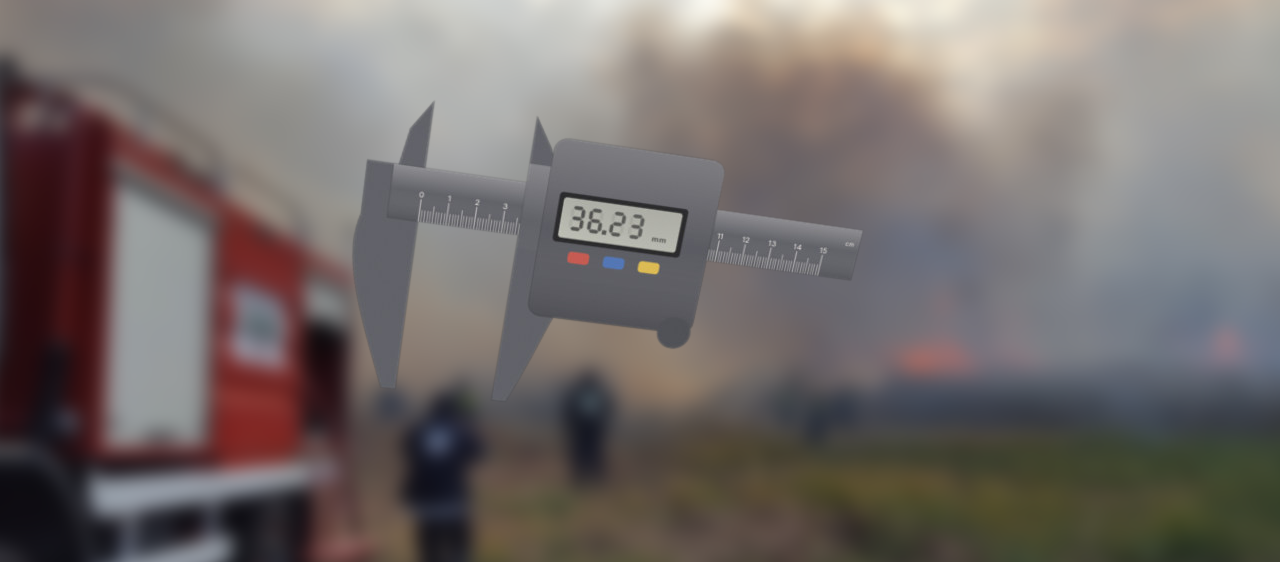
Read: 36.23mm
